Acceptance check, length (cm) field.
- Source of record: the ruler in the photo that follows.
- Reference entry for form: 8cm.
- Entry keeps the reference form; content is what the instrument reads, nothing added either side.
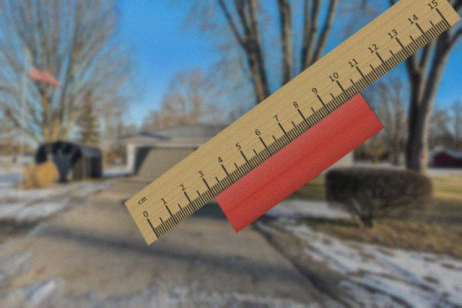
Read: 7.5cm
